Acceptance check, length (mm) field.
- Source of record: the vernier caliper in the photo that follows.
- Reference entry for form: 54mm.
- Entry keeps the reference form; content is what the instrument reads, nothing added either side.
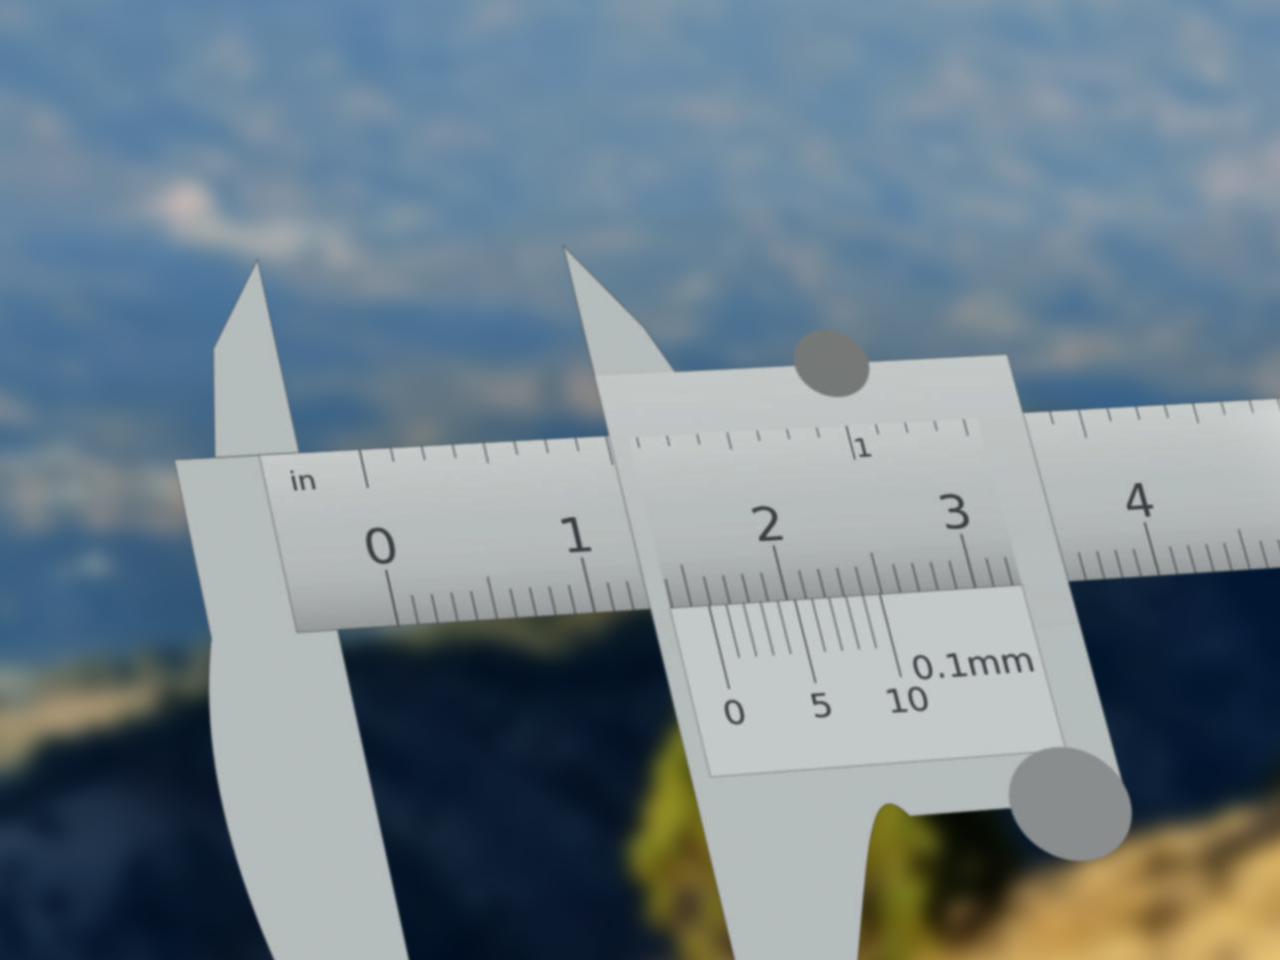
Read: 15.9mm
